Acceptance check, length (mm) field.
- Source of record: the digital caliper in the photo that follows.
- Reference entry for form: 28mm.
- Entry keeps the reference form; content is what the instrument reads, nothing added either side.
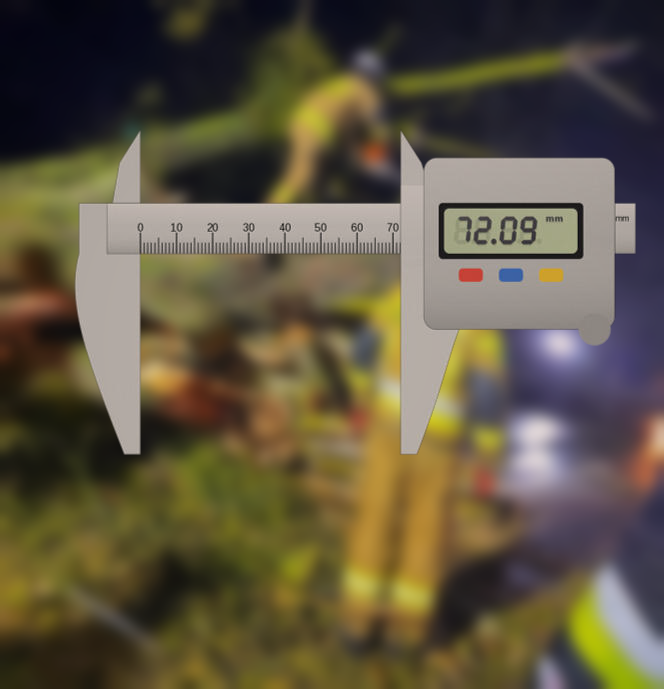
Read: 72.09mm
